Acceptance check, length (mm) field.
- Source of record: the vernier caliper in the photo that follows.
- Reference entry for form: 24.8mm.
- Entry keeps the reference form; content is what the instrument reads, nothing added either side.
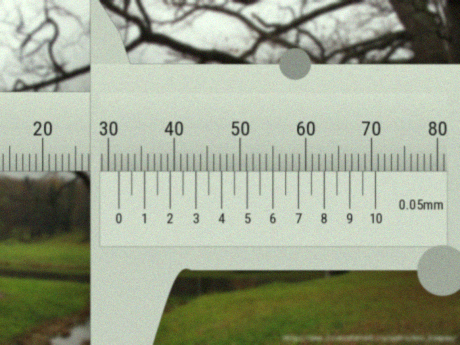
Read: 31.6mm
